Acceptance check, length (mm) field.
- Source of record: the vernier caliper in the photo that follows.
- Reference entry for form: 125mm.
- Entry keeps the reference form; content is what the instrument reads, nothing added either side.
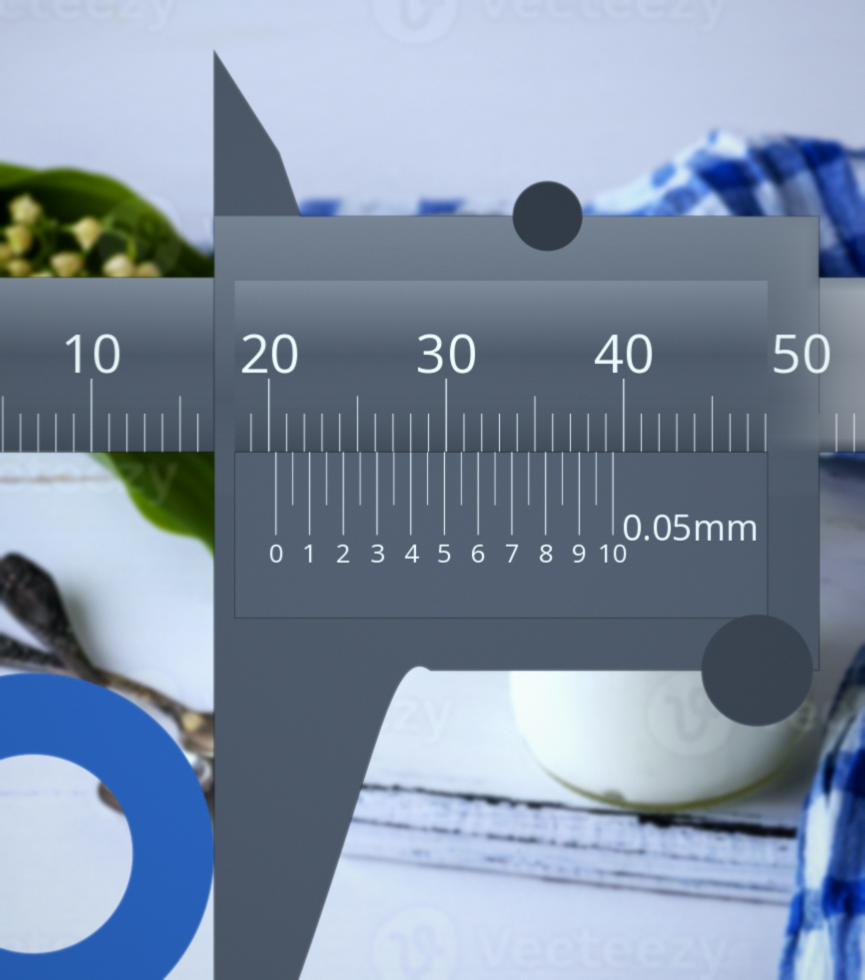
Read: 20.4mm
